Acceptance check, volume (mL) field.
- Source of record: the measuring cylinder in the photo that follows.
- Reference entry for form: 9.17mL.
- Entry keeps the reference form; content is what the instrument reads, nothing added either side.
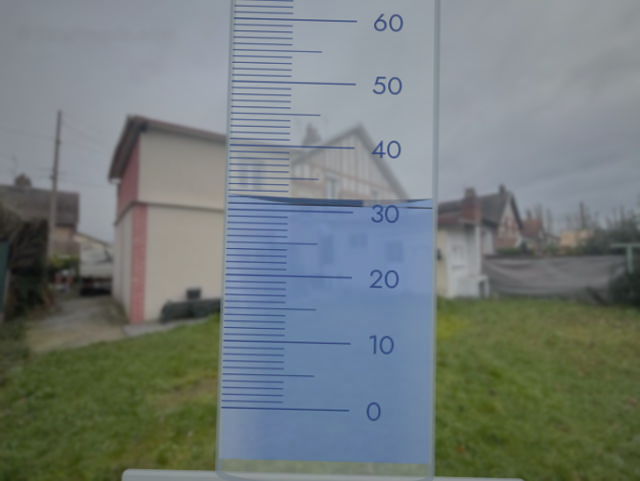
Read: 31mL
